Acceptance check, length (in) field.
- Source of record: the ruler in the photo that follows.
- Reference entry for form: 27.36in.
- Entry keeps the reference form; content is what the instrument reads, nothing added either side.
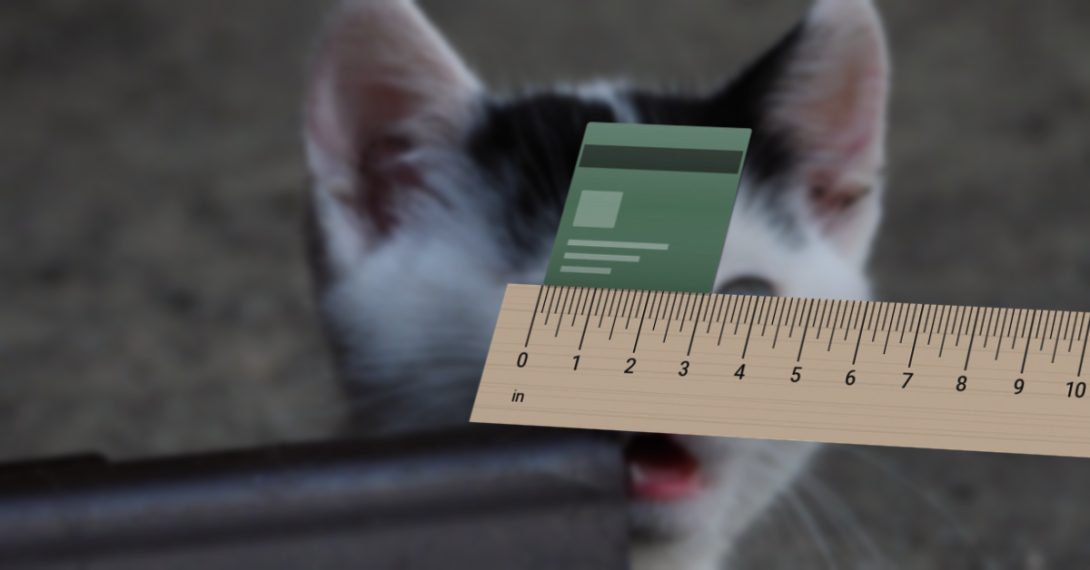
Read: 3.125in
